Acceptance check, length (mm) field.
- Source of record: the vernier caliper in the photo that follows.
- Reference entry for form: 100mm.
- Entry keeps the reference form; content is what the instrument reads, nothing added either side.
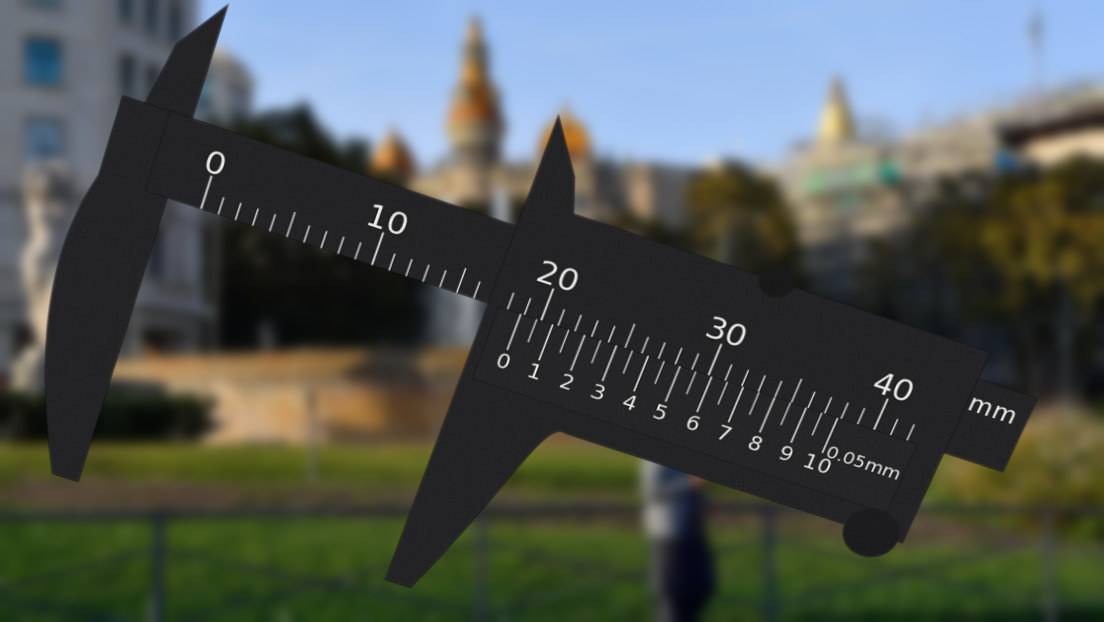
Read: 18.8mm
